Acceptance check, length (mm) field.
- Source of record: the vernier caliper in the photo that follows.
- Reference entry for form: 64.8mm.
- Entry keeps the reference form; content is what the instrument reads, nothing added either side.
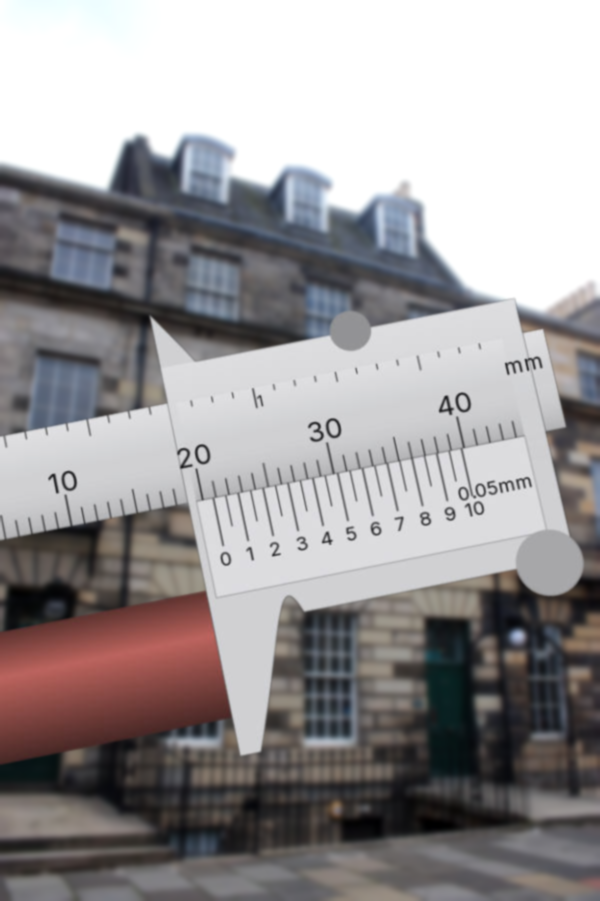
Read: 20.8mm
